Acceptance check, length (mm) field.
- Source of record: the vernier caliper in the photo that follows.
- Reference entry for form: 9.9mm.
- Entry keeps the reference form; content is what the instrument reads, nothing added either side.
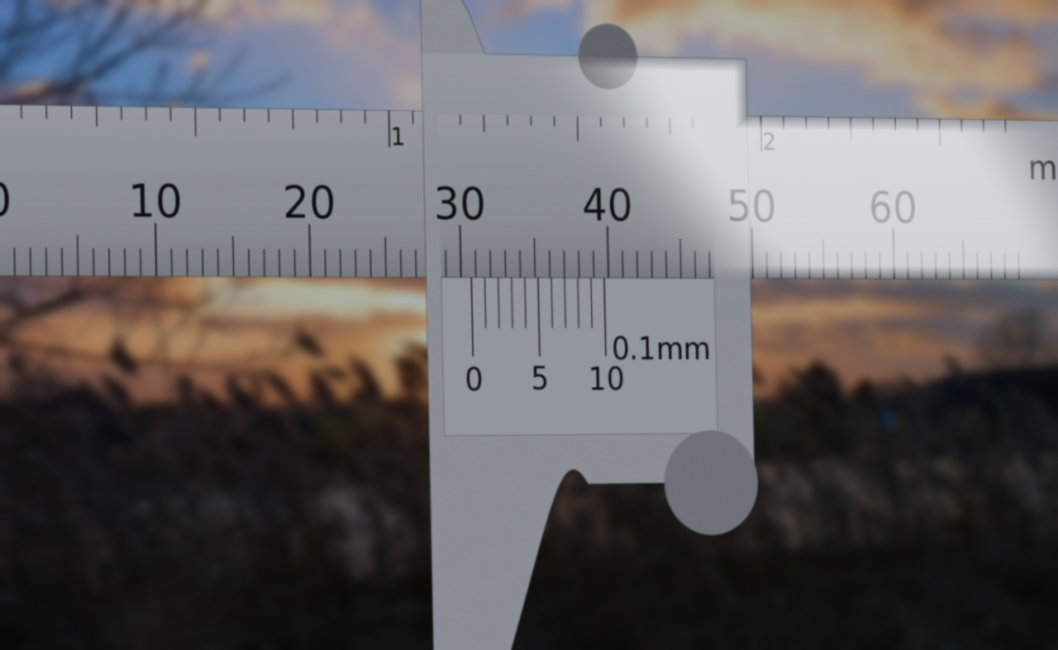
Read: 30.7mm
